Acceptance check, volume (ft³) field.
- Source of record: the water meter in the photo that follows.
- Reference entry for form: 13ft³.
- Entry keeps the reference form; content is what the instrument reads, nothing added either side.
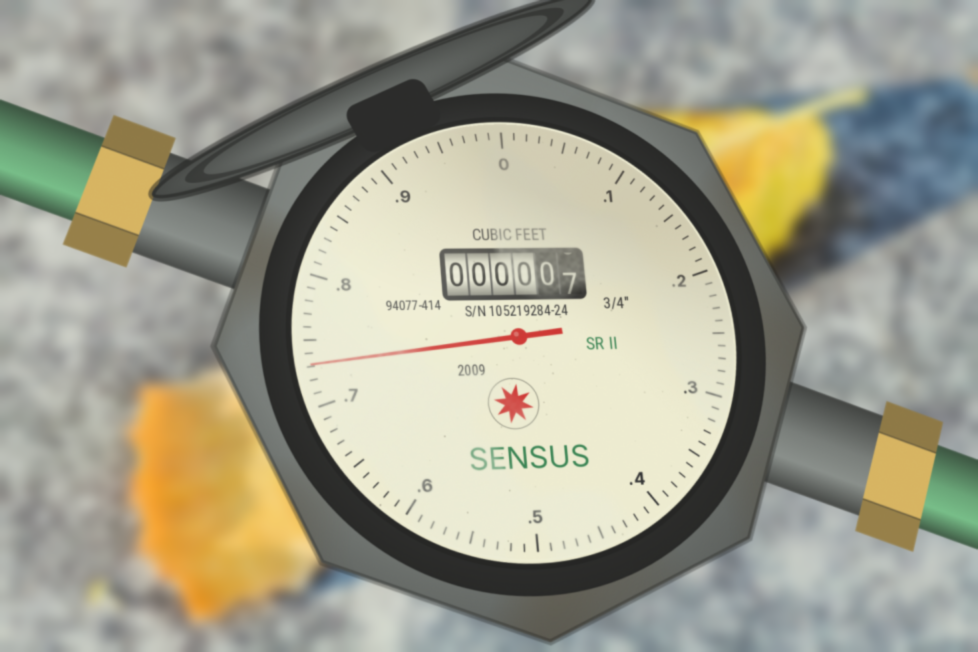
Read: 6.73ft³
